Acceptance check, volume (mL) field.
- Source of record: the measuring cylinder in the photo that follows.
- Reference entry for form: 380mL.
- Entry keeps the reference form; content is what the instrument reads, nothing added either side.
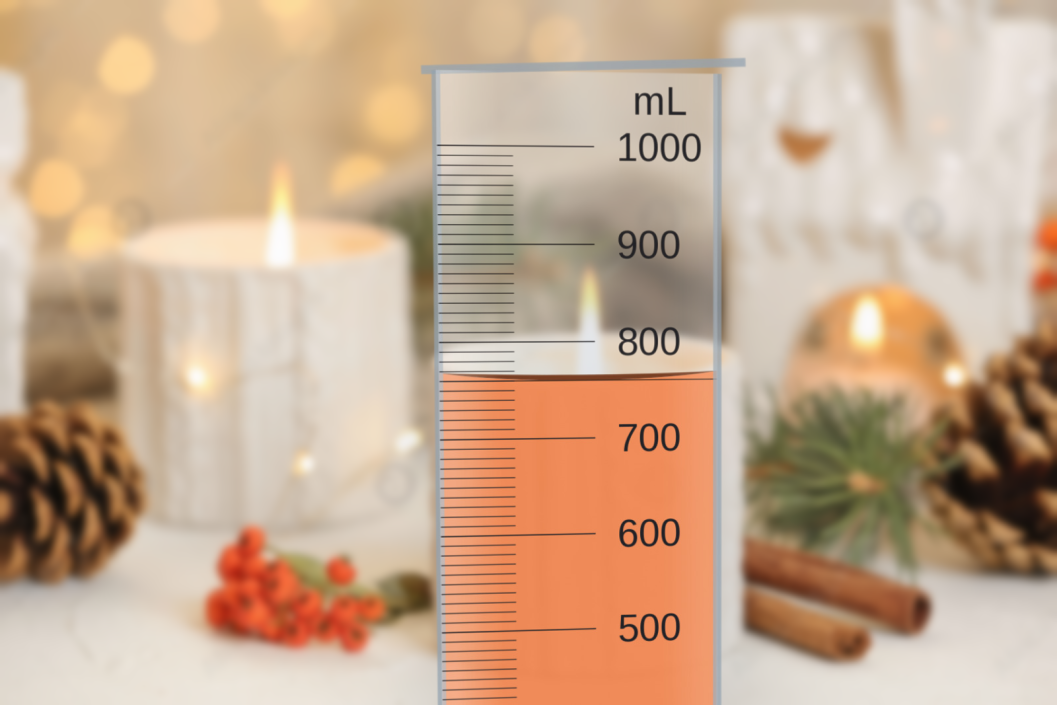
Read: 760mL
